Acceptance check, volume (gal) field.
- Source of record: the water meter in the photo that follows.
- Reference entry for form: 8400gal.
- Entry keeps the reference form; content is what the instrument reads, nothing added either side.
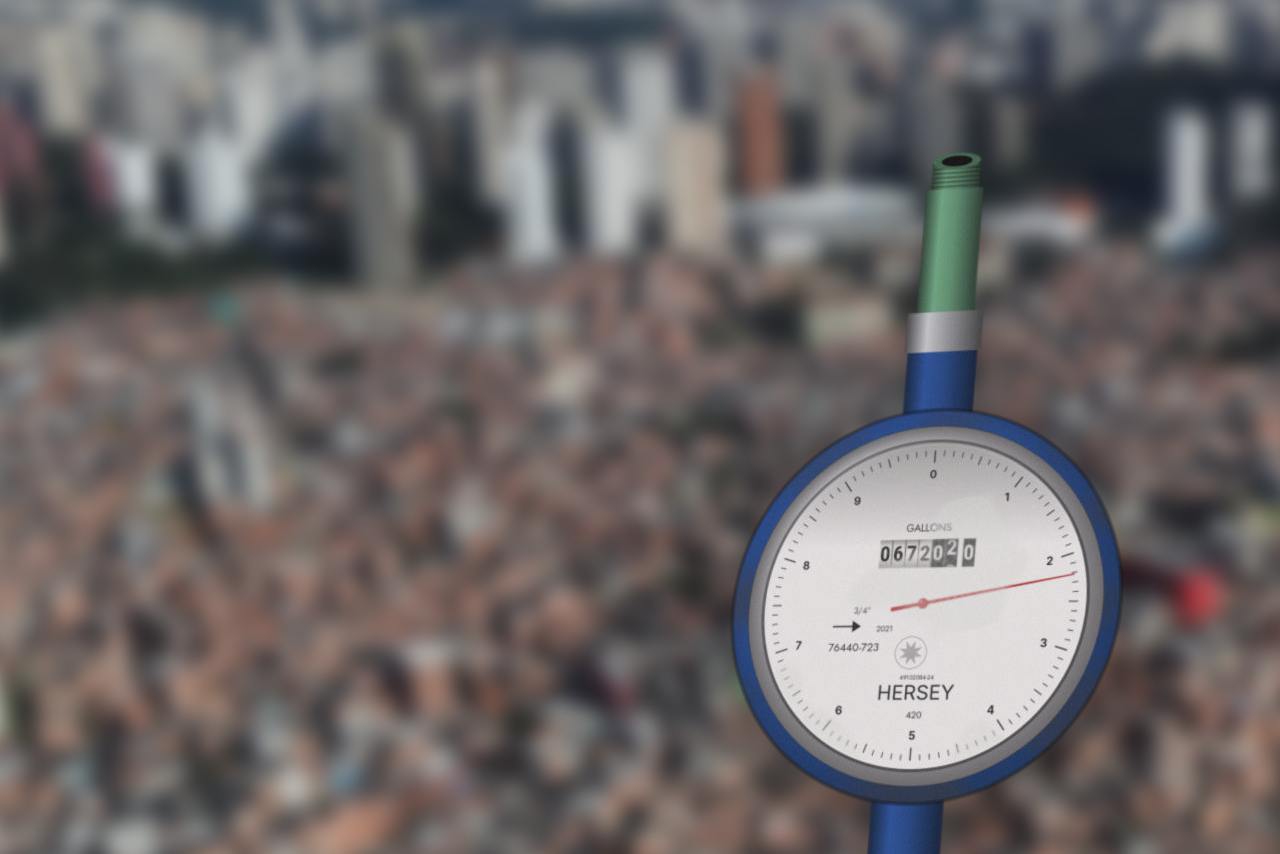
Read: 672022.2gal
